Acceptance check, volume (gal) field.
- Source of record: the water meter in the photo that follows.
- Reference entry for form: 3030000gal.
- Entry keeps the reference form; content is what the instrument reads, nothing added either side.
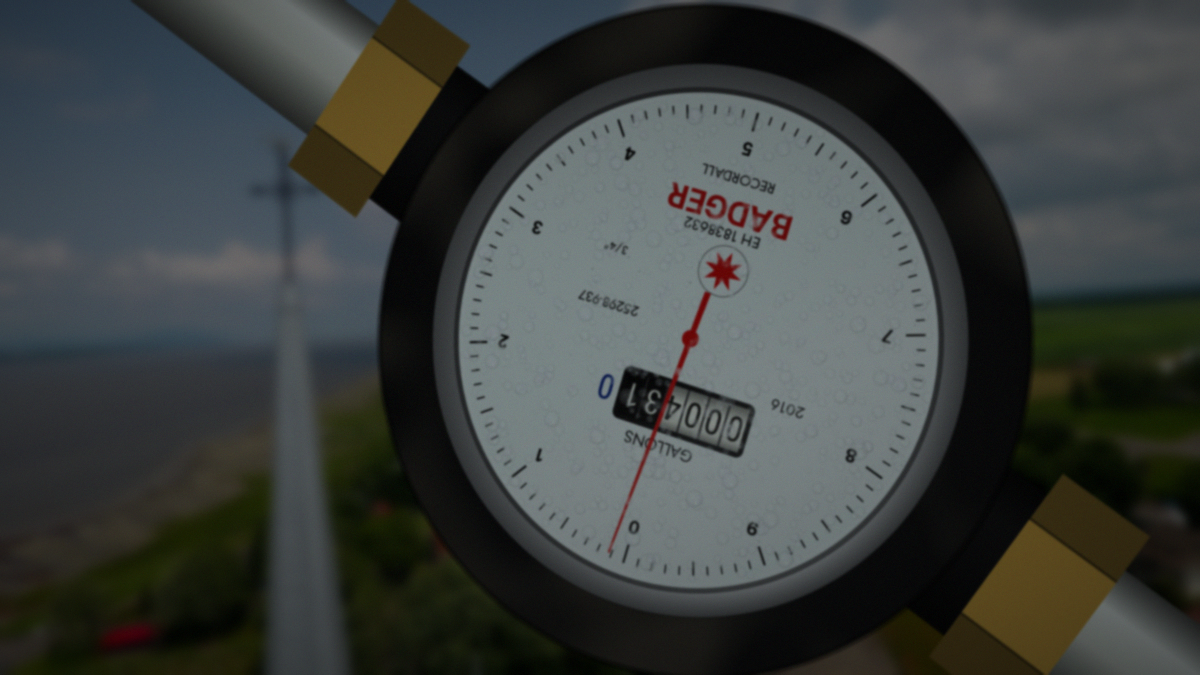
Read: 4310.1gal
